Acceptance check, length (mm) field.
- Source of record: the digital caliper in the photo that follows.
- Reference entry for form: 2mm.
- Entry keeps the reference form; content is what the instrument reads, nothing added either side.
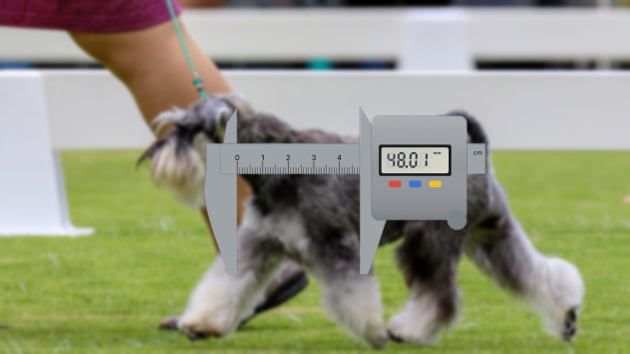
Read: 48.01mm
